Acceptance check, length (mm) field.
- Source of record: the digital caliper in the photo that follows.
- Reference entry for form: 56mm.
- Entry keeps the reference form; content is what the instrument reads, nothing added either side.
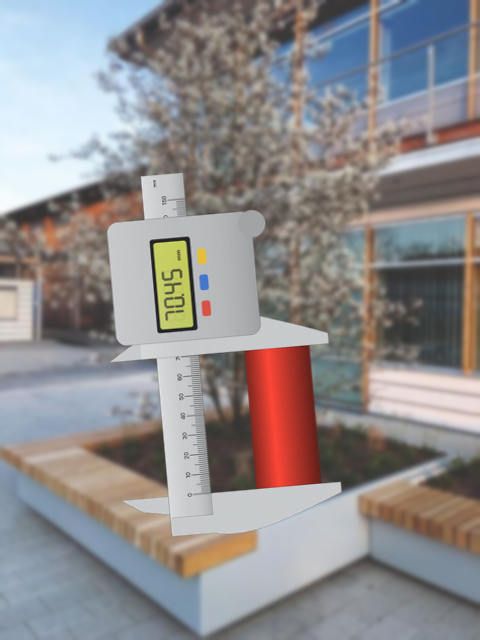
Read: 70.45mm
